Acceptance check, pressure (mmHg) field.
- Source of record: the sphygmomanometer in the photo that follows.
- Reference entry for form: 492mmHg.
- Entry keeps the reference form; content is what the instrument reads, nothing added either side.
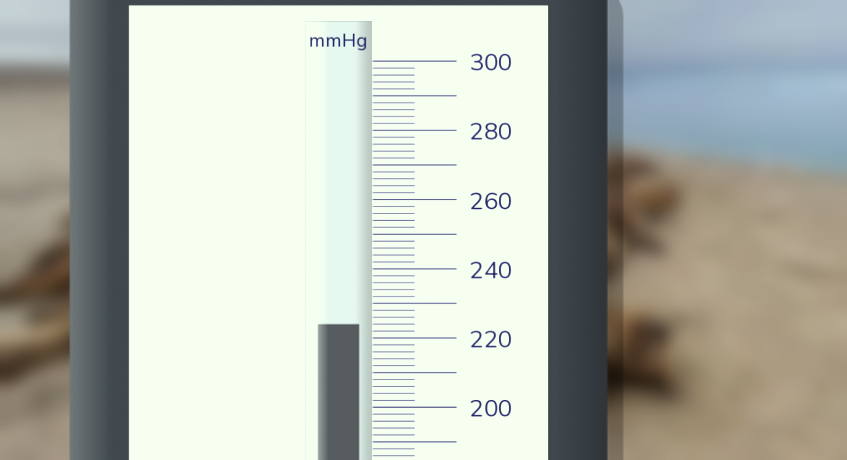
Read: 224mmHg
